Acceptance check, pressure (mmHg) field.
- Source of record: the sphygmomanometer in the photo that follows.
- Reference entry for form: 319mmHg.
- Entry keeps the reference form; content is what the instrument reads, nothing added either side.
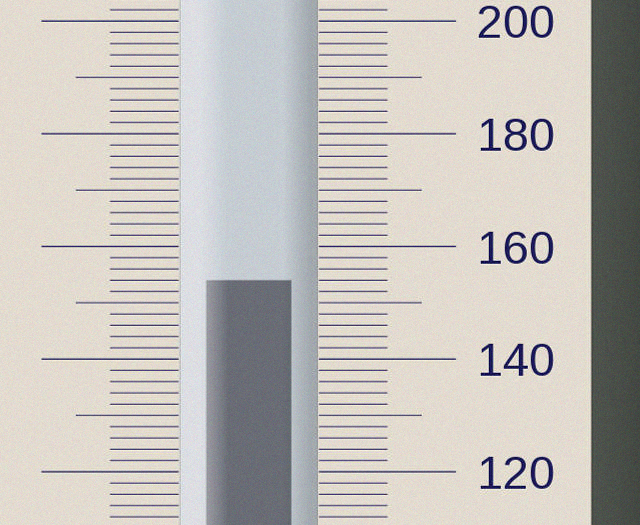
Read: 154mmHg
